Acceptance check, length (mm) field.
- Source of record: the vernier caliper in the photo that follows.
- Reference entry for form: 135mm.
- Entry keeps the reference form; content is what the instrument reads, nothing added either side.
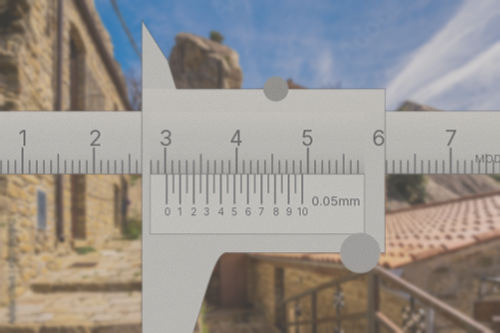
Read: 30.2mm
